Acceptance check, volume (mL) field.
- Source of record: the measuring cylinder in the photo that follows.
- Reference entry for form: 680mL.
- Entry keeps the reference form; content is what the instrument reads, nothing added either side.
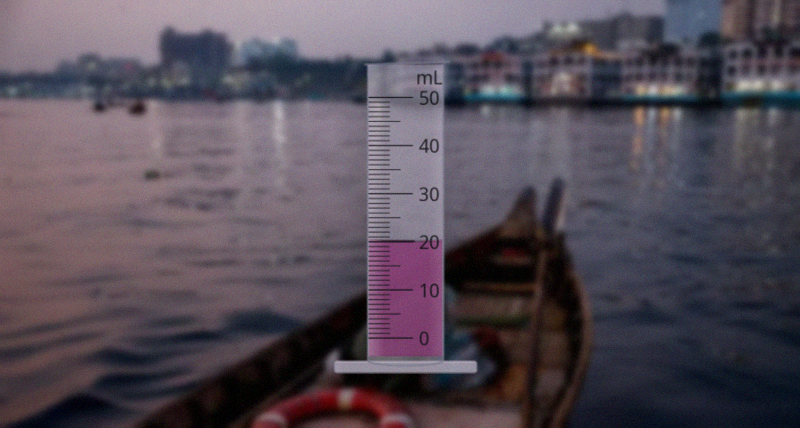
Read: 20mL
